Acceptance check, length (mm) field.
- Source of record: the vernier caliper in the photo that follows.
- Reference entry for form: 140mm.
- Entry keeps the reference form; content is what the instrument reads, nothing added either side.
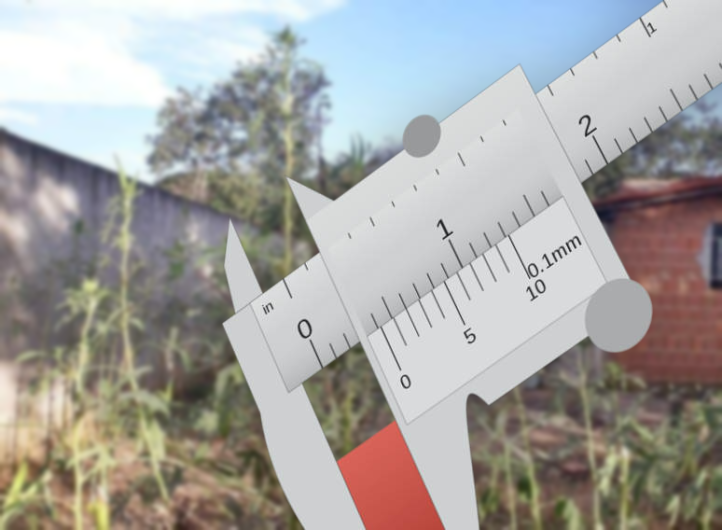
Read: 4.2mm
